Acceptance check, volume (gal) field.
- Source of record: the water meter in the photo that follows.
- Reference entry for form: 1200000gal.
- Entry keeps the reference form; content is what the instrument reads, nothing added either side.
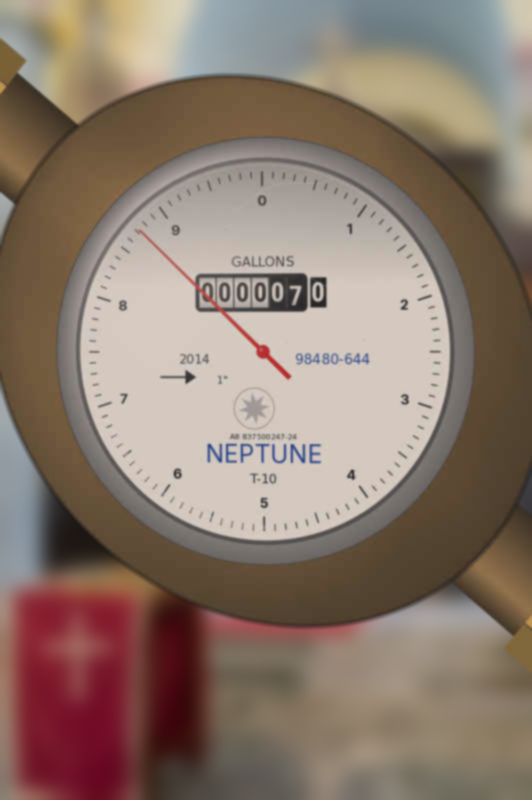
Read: 68.7gal
